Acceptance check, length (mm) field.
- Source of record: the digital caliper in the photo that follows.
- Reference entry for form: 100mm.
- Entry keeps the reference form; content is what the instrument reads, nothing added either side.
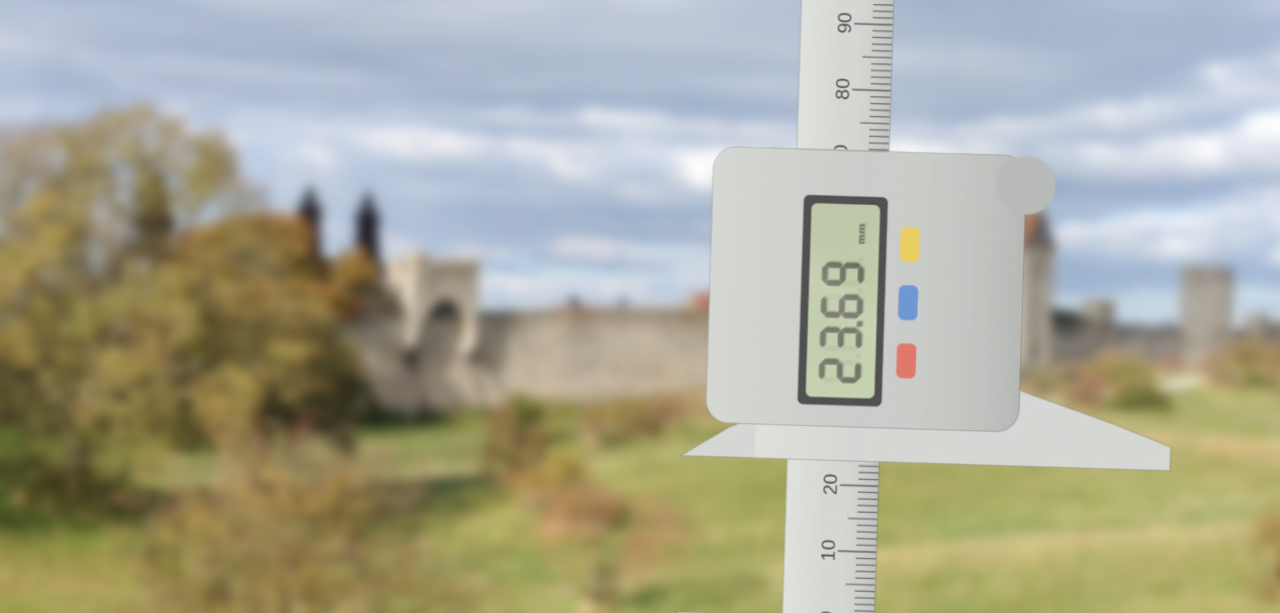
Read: 23.69mm
